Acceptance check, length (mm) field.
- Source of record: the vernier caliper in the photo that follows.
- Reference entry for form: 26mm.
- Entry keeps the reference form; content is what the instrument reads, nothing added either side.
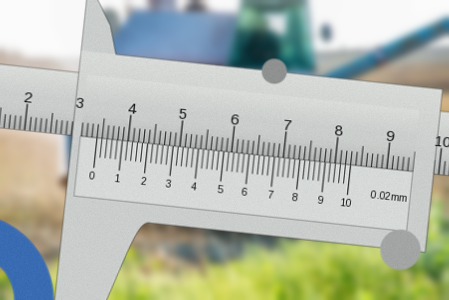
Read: 34.0mm
